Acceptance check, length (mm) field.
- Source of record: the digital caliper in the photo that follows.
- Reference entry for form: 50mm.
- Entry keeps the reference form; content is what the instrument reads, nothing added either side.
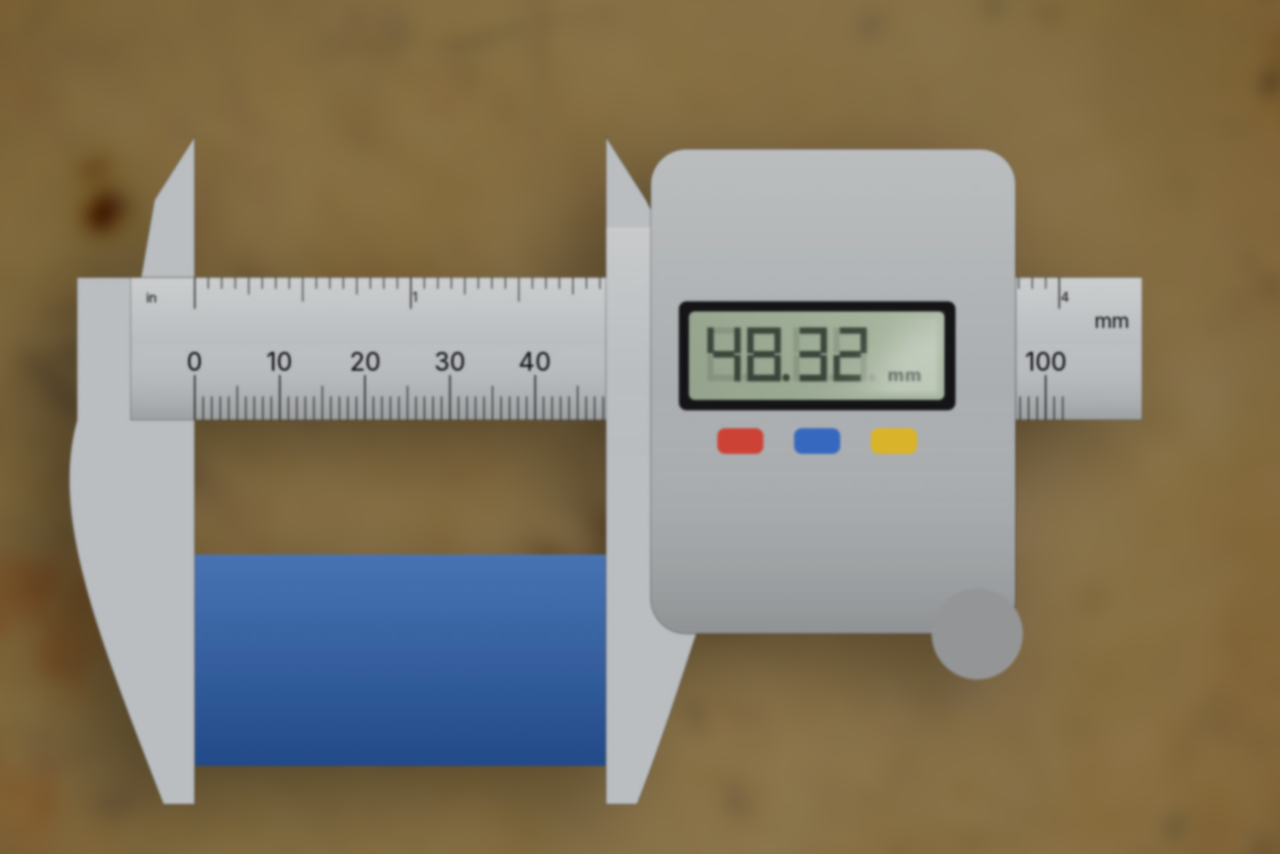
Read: 48.32mm
